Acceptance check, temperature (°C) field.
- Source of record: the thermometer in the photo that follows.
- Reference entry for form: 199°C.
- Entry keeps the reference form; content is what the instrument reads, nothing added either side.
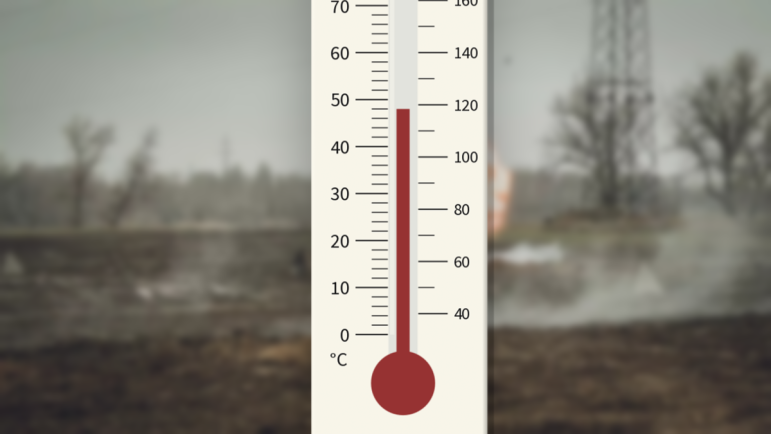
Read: 48°C
